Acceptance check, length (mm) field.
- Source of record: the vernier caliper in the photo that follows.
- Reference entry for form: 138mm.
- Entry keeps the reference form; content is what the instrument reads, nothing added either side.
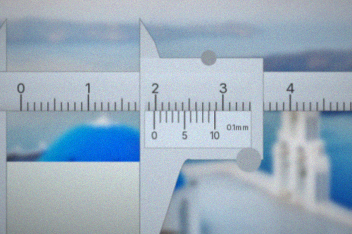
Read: 19.8mm
